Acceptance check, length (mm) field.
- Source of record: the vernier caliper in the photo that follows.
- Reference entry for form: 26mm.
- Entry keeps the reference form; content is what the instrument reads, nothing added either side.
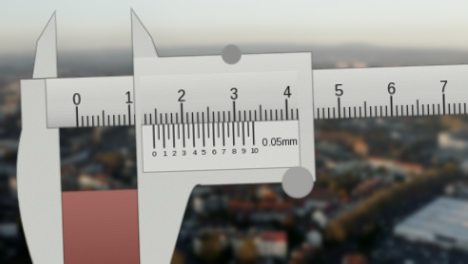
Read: 14.5mm
